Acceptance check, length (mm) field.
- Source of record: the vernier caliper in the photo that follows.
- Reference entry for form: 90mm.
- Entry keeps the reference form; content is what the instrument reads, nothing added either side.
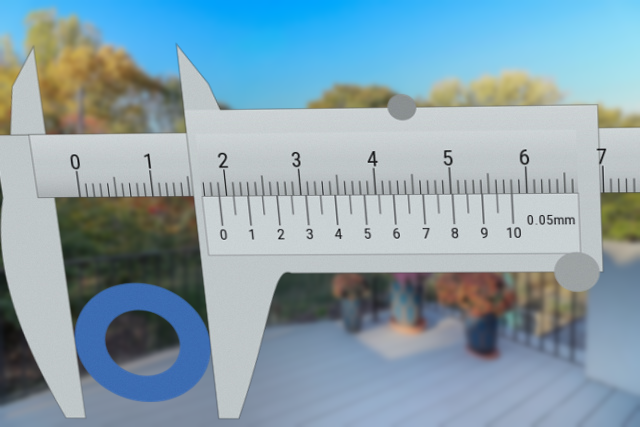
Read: 19.0mm
